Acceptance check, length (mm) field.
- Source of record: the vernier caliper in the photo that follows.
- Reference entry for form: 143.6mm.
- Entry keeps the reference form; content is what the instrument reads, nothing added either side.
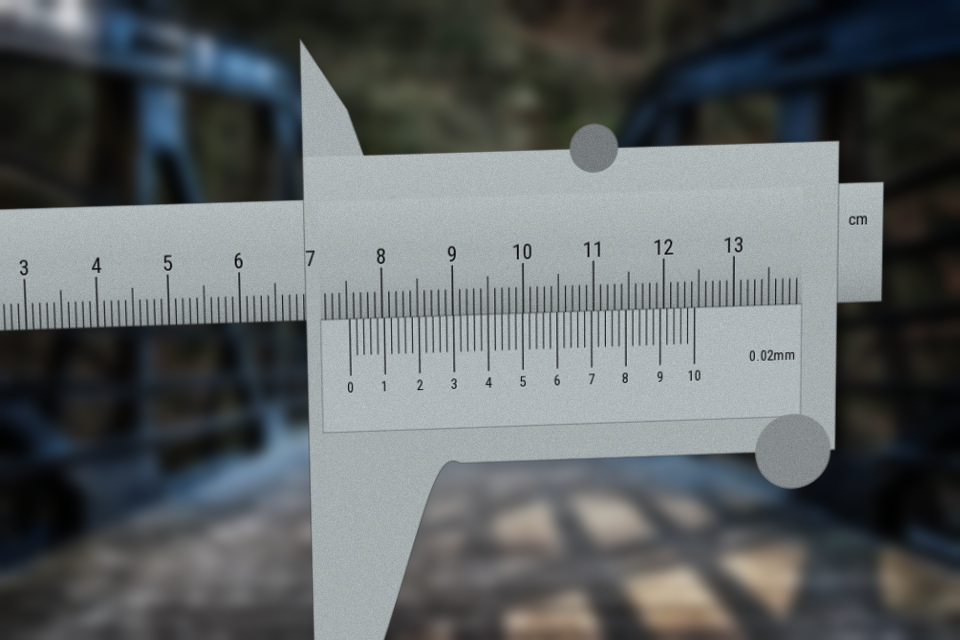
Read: 75.4mm
